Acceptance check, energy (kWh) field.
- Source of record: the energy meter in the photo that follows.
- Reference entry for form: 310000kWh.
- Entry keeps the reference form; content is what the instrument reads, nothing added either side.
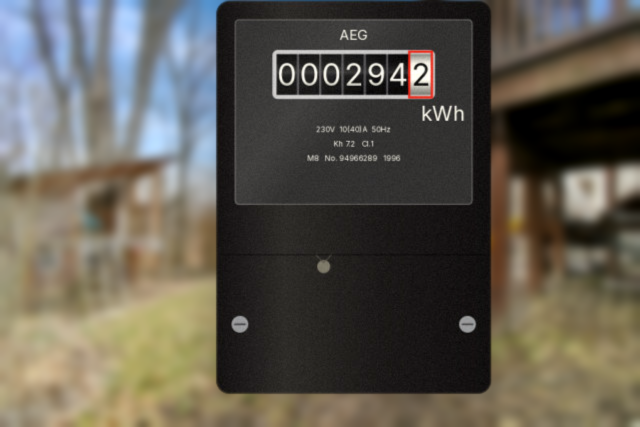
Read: 294.2kWh
